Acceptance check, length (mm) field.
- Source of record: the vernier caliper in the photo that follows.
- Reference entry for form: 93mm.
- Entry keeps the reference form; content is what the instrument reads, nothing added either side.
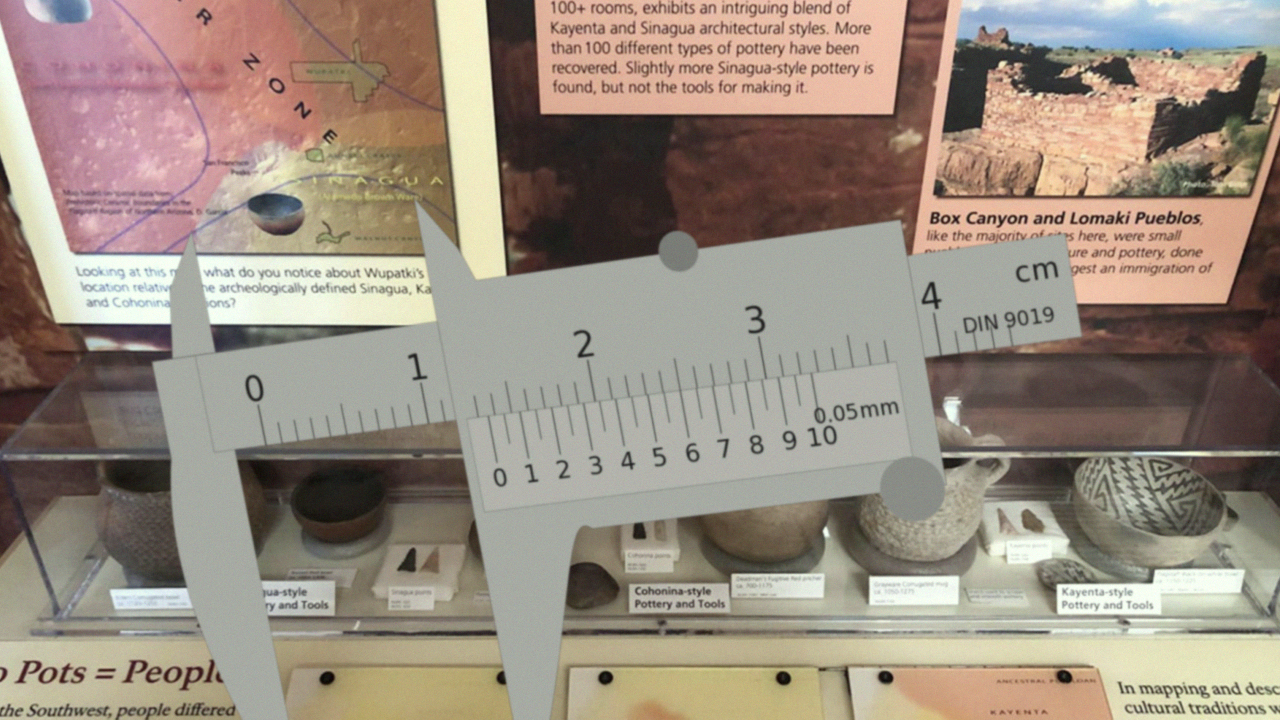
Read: 13.6mm
